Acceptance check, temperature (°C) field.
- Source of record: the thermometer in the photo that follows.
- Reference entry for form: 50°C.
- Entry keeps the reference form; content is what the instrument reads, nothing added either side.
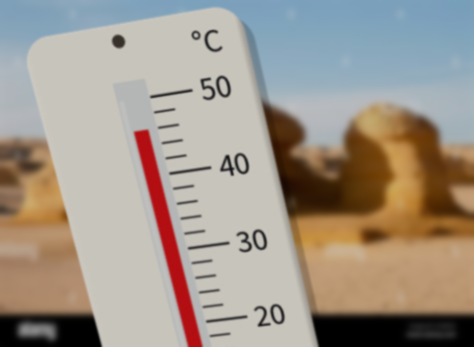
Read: 46°C
